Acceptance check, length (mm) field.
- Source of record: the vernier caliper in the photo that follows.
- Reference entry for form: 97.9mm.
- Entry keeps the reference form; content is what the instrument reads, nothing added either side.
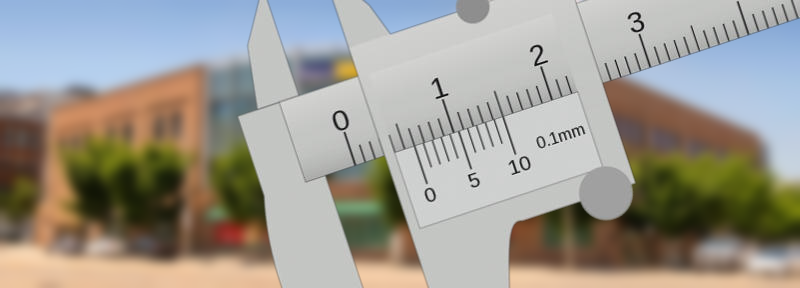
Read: 6.0mm
